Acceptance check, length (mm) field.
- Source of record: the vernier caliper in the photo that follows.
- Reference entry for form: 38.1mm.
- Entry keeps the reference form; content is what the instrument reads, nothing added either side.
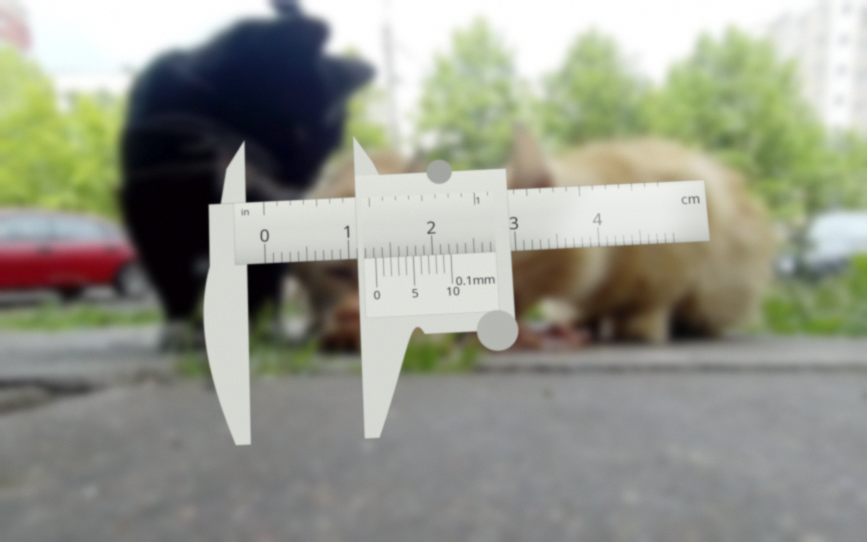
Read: 13.2mm
